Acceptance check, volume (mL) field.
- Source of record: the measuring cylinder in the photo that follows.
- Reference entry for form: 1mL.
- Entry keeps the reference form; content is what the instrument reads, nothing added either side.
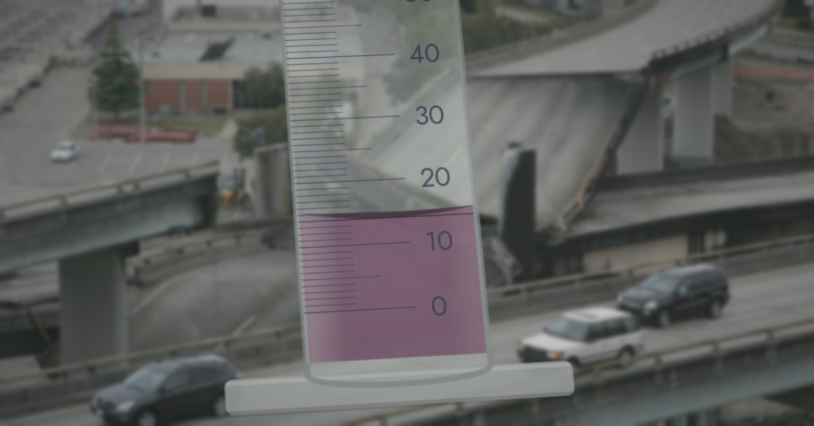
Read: 14mL
